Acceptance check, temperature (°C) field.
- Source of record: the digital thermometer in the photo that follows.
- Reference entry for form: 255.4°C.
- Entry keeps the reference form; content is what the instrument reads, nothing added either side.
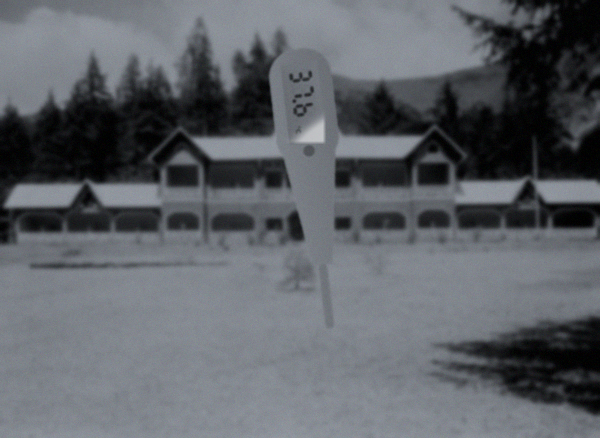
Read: 37.6°C
